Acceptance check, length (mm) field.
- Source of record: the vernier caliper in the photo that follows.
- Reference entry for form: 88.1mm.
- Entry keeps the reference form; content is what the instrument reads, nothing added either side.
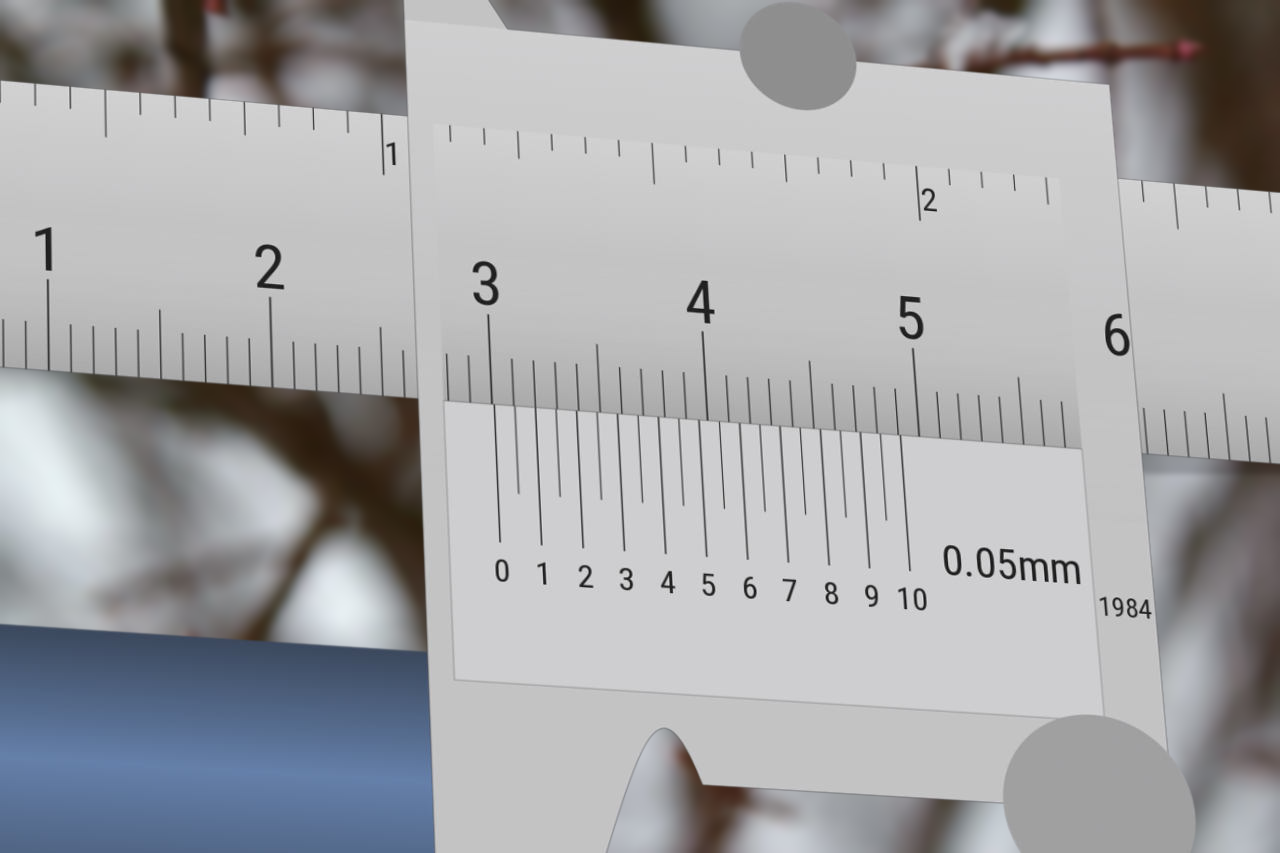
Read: 30.1mm
